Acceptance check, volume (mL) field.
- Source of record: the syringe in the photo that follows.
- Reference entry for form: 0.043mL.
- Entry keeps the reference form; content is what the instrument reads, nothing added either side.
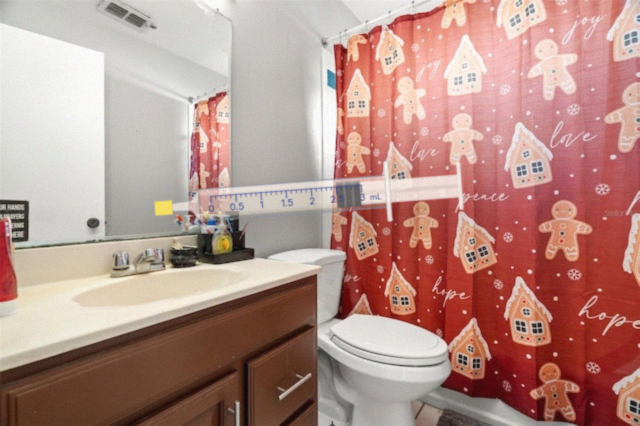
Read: 2.5mL
